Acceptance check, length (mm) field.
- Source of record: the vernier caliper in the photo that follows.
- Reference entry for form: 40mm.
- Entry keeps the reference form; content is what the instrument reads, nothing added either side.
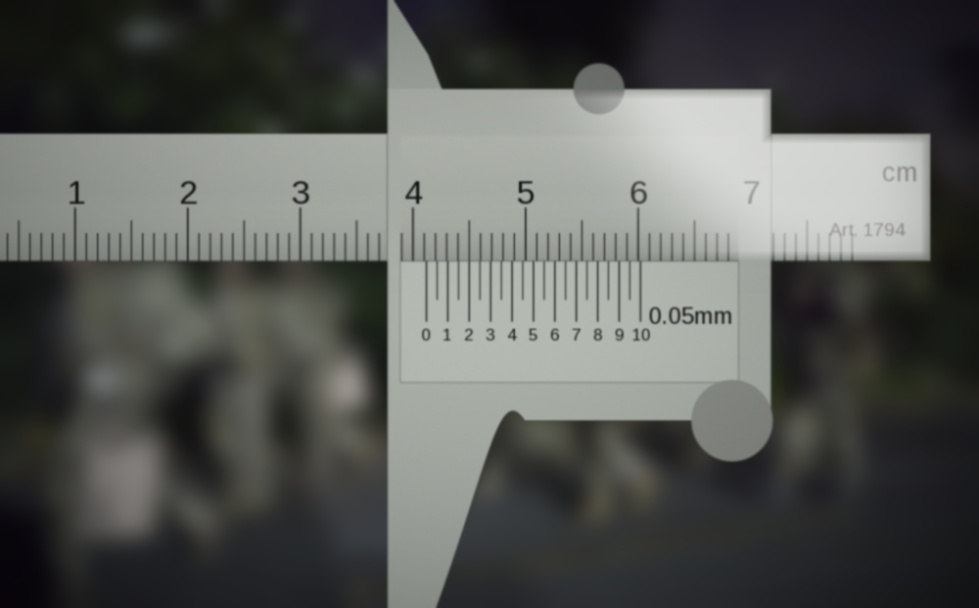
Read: 41.2mm
